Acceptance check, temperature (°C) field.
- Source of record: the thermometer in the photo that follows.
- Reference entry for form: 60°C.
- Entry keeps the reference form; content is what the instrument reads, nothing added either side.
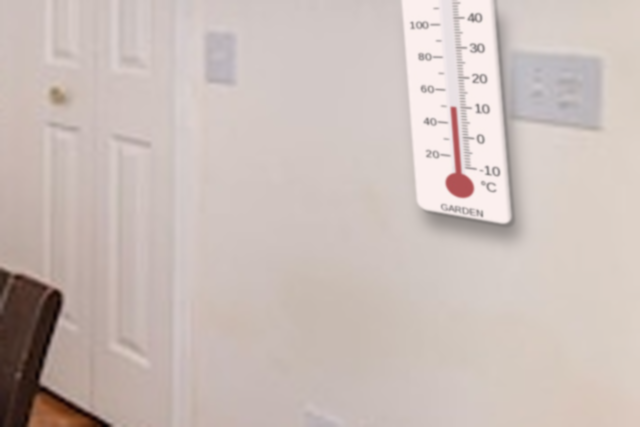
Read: 10°C
